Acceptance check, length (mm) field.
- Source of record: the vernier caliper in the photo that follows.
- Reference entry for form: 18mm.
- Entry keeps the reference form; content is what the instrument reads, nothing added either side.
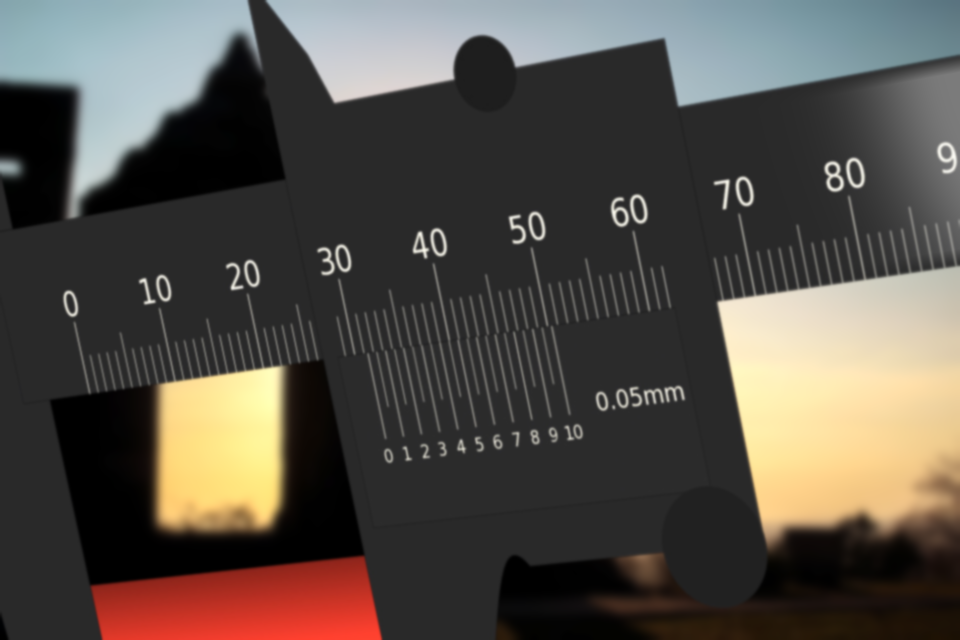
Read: 31.4mm
